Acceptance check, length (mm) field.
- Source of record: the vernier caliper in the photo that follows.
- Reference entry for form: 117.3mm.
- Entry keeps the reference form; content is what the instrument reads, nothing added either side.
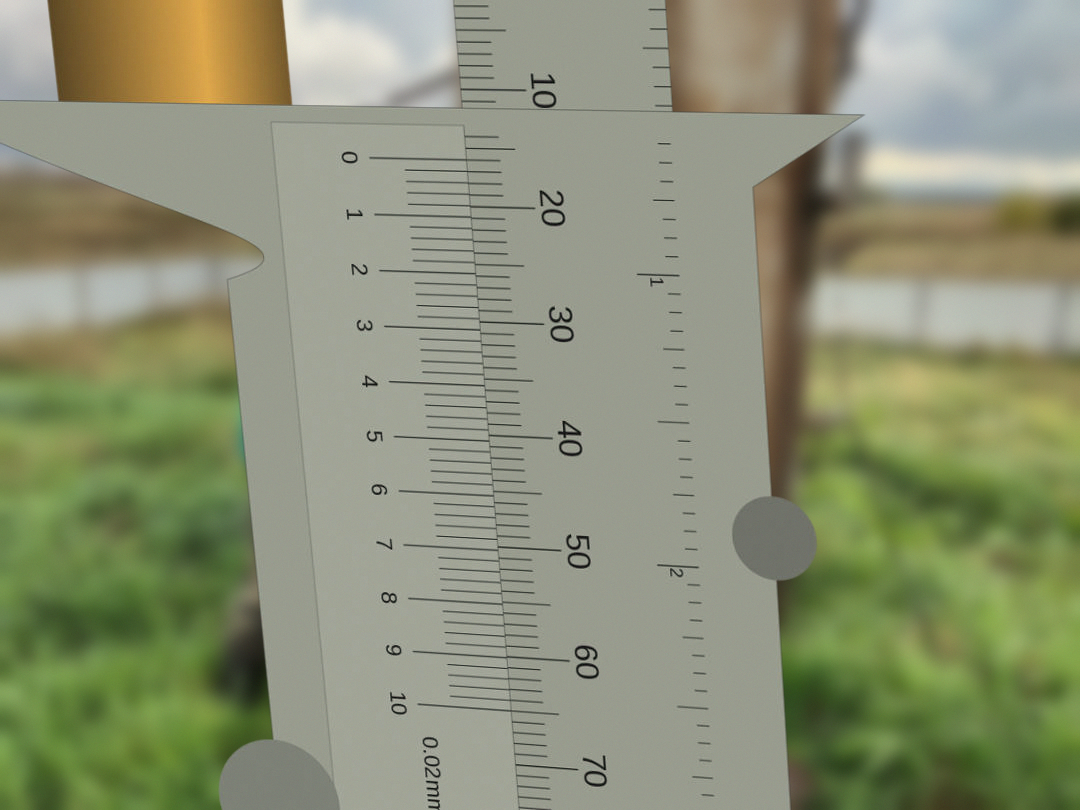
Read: 16.0mm
